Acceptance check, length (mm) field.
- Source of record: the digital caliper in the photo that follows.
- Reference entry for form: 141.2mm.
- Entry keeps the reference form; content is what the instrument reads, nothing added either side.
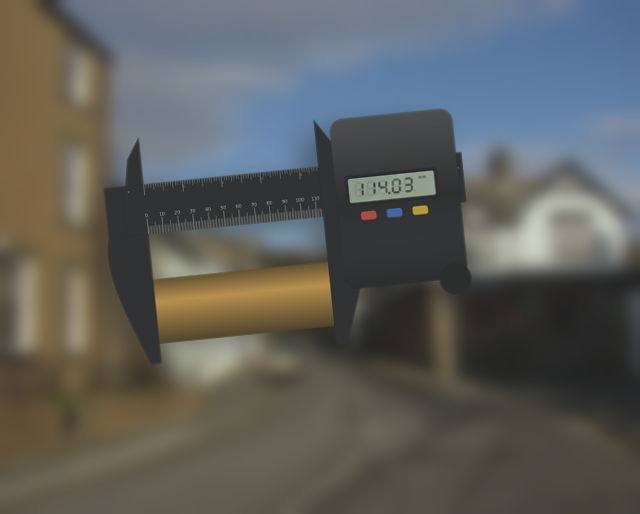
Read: 114.03mm
